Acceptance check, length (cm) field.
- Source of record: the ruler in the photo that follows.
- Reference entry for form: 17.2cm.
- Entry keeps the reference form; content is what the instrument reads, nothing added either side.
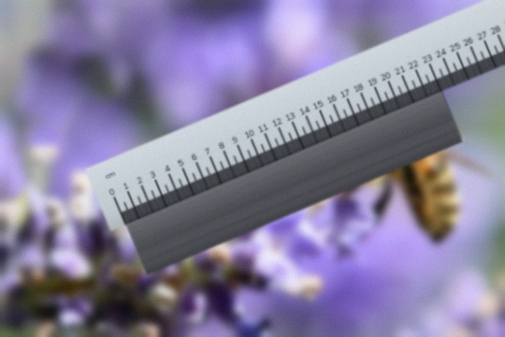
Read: 23cm
